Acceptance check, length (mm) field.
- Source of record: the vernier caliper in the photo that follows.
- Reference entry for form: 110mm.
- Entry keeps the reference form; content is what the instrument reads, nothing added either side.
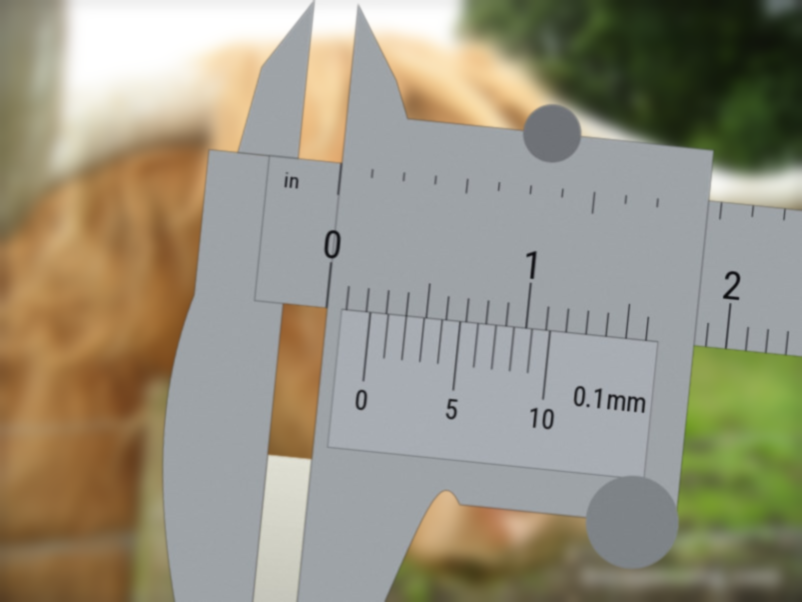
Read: 2.2mm
